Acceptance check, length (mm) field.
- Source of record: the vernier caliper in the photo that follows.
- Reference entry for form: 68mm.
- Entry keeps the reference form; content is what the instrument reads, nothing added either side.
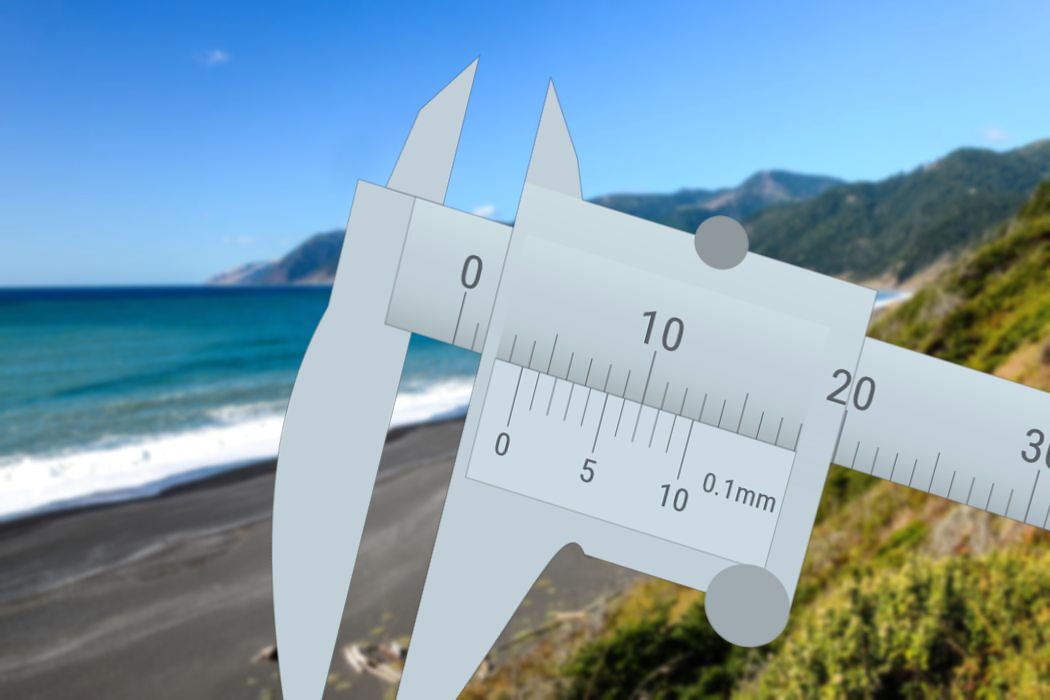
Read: 3.7mm
